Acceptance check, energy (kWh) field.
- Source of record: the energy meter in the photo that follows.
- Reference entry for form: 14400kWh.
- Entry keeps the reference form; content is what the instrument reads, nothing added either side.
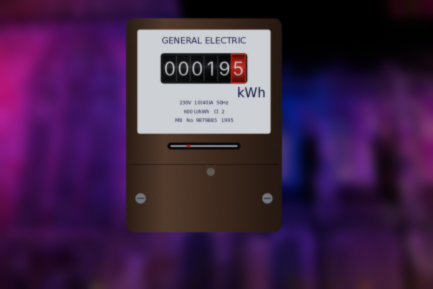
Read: 19.5kWh
